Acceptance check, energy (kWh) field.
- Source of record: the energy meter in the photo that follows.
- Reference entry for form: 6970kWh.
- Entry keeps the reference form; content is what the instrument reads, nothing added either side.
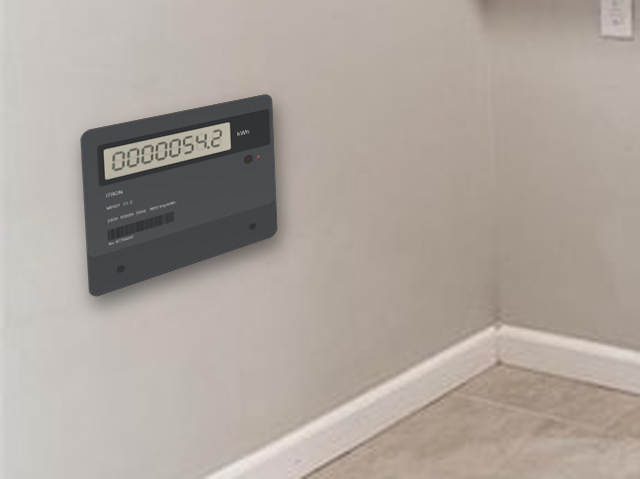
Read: 54.2kWh
